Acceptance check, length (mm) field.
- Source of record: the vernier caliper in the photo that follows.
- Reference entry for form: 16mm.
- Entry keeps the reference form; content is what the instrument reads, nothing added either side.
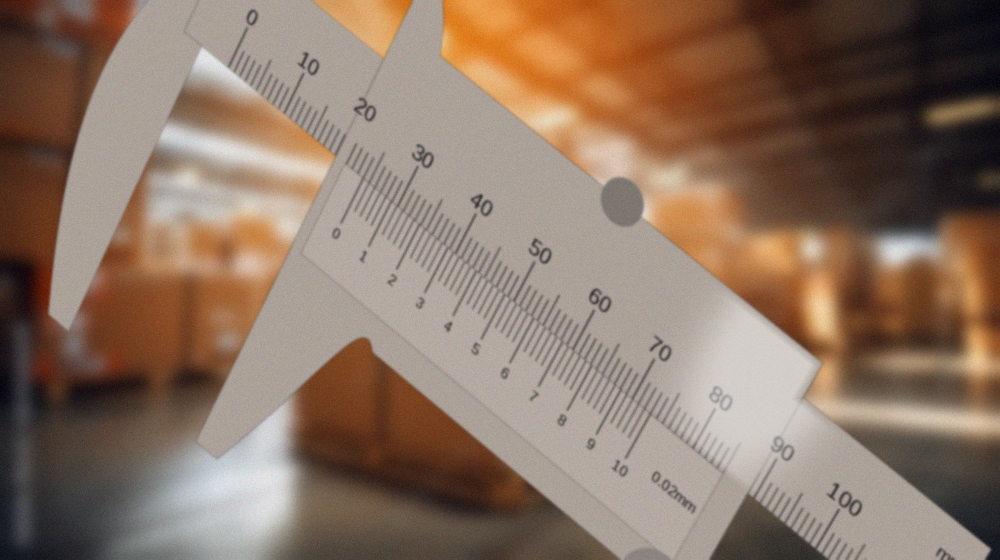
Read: 24.0mm
